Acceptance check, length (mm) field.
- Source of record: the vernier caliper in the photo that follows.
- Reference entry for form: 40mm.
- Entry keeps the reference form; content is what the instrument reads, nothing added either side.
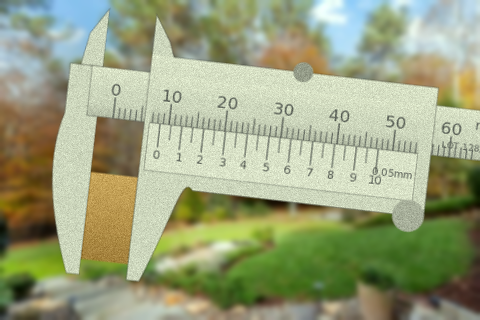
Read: 8.4mm
